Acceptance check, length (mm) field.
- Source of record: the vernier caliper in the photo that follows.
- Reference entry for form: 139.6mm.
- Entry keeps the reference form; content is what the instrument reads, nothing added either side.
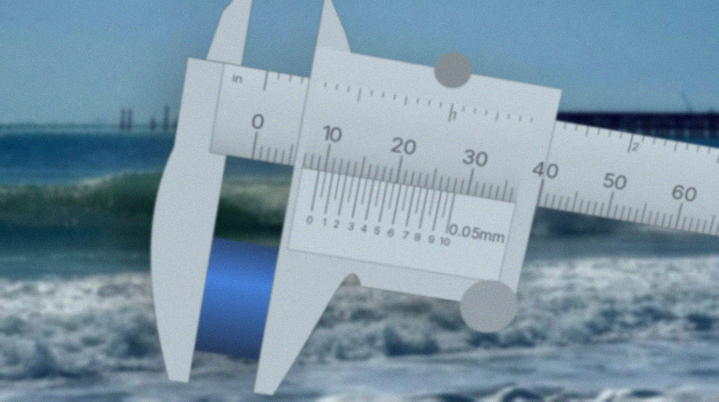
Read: 9.2mm
